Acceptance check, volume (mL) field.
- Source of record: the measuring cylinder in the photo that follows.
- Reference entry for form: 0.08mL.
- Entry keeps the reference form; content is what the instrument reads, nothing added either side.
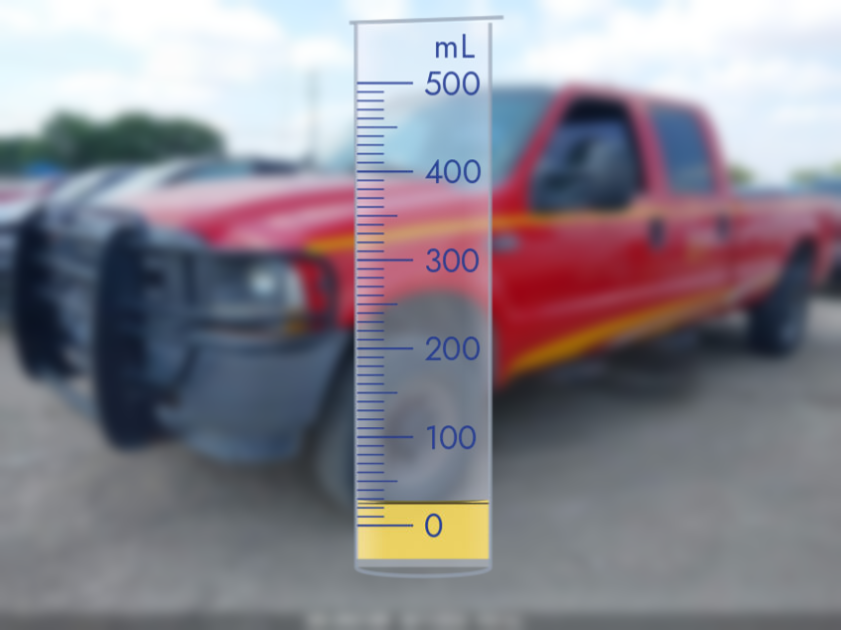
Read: 25mL
